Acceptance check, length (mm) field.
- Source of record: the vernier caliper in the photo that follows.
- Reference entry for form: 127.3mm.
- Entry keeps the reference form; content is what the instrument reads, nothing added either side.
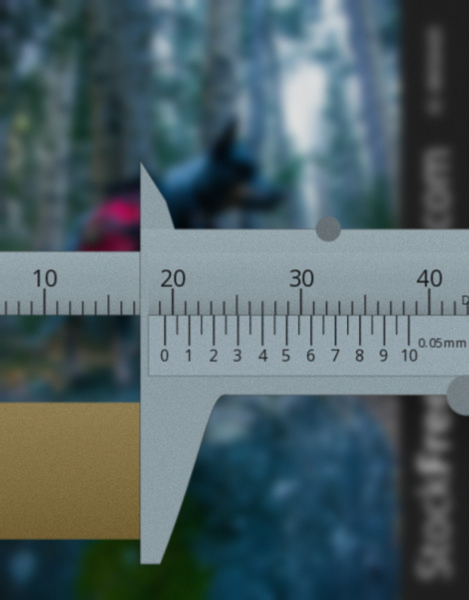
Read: 19.4mm
